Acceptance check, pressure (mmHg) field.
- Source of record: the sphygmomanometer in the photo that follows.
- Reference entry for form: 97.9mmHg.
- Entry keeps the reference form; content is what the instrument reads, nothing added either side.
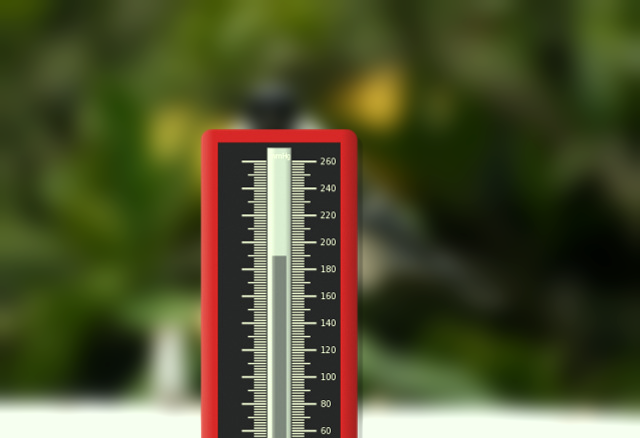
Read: 190mmHg
